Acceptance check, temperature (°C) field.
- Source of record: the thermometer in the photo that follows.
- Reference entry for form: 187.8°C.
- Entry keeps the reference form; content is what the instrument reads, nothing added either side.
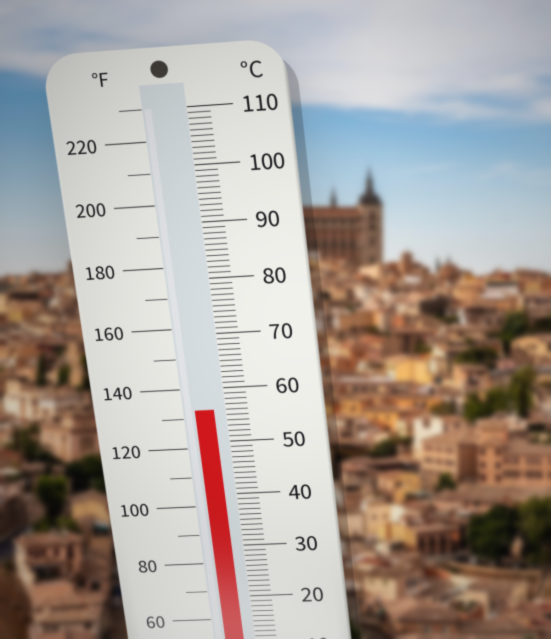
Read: 56°C
